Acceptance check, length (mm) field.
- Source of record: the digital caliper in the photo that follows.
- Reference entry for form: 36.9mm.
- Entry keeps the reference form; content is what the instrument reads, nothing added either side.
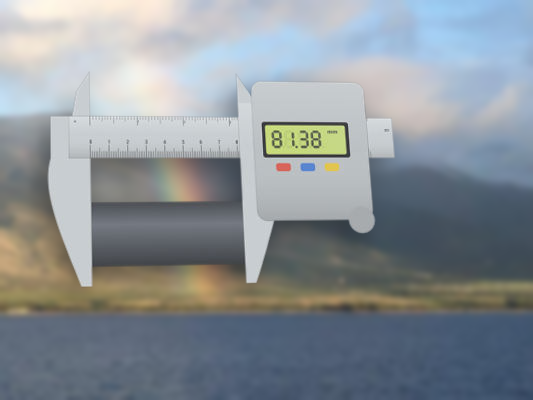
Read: 81.38mm
